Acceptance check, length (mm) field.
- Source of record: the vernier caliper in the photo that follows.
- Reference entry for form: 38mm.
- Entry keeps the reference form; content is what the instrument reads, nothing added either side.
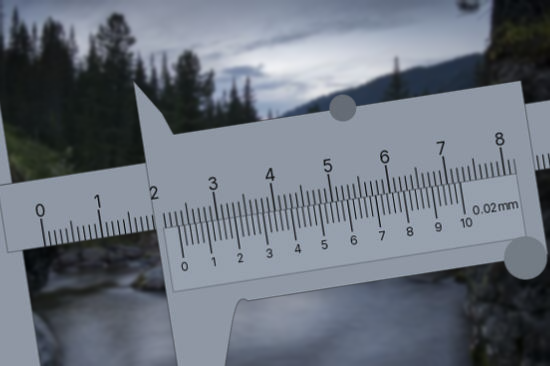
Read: 23.2mm
